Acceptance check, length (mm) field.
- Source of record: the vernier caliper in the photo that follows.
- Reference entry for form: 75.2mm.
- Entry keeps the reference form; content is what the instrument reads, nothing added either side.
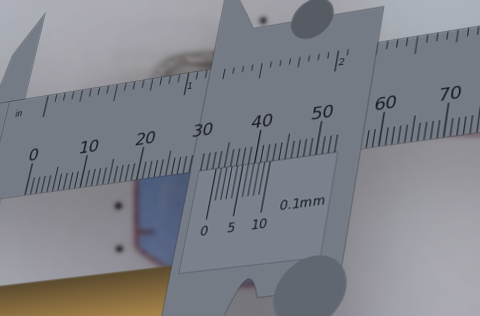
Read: 33.6mm
